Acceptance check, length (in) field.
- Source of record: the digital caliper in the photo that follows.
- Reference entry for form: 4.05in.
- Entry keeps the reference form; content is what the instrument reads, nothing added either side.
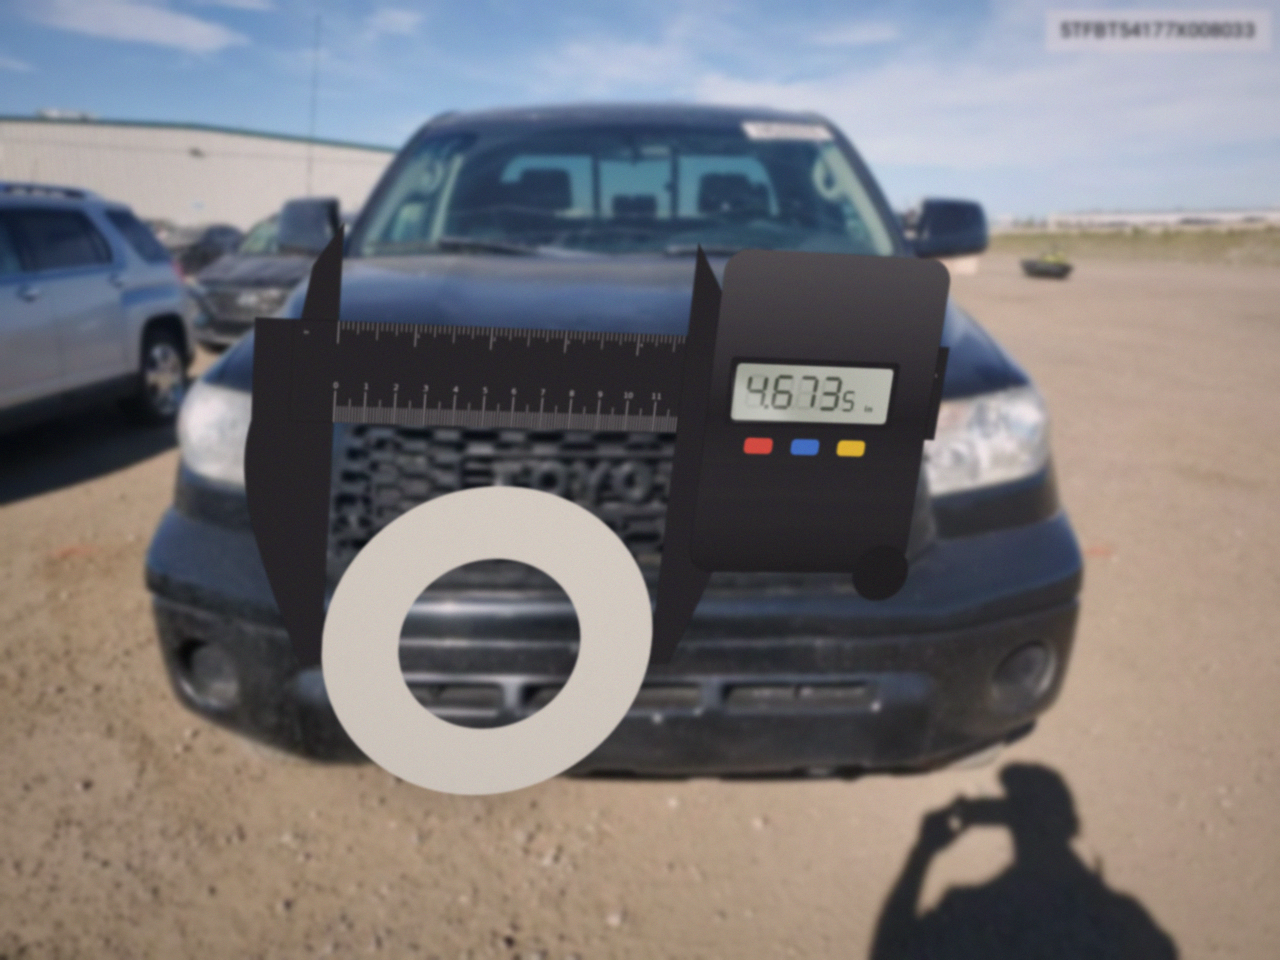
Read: 4.6735in
